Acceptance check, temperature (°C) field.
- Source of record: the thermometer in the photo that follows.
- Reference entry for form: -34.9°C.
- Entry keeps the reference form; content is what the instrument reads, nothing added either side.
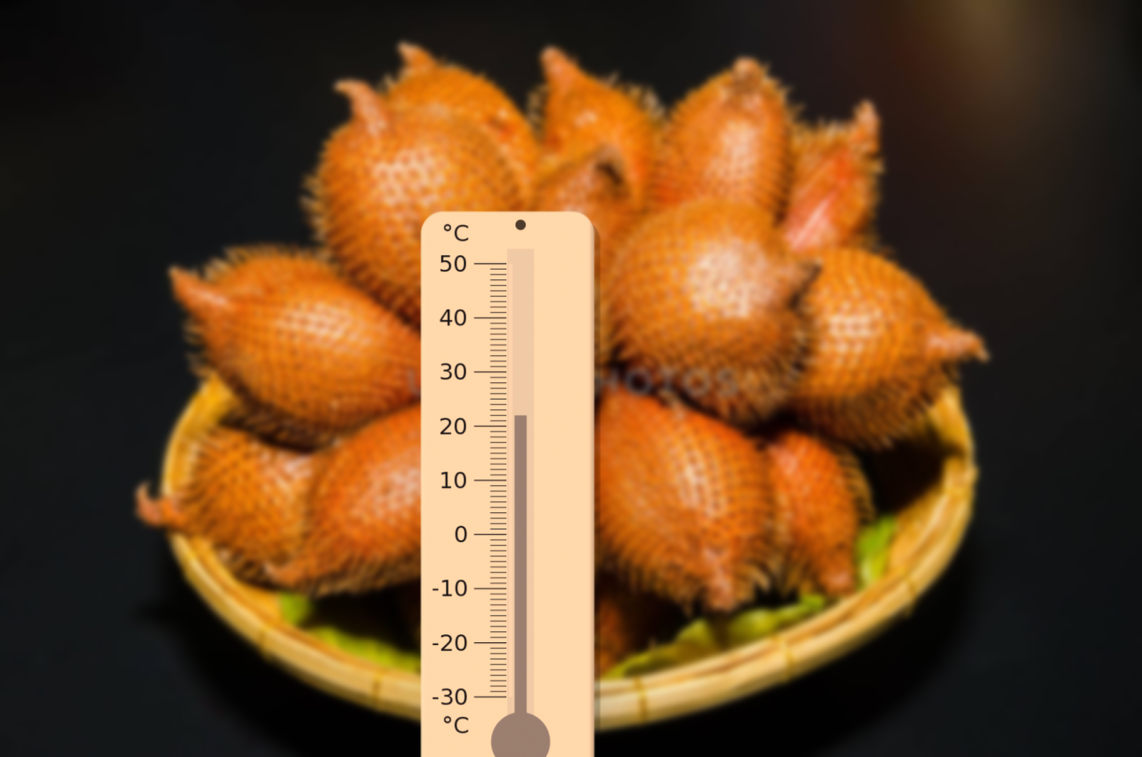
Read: 22°C
